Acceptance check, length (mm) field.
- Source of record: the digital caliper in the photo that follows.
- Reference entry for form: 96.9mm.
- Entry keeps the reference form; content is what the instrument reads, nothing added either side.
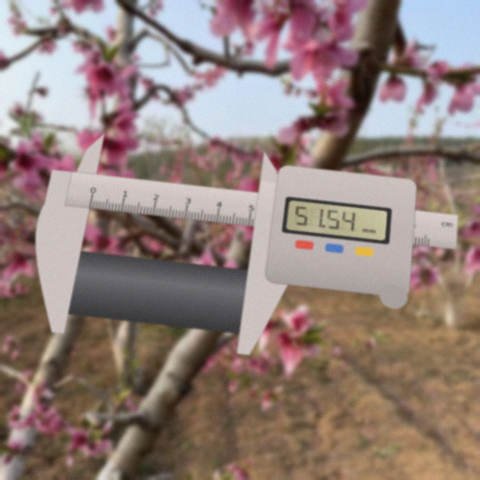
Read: 51.54mm
